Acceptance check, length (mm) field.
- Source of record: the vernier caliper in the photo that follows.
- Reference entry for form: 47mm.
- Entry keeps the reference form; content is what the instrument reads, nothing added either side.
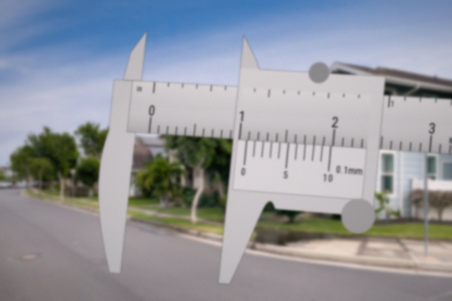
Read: 10.8mm
